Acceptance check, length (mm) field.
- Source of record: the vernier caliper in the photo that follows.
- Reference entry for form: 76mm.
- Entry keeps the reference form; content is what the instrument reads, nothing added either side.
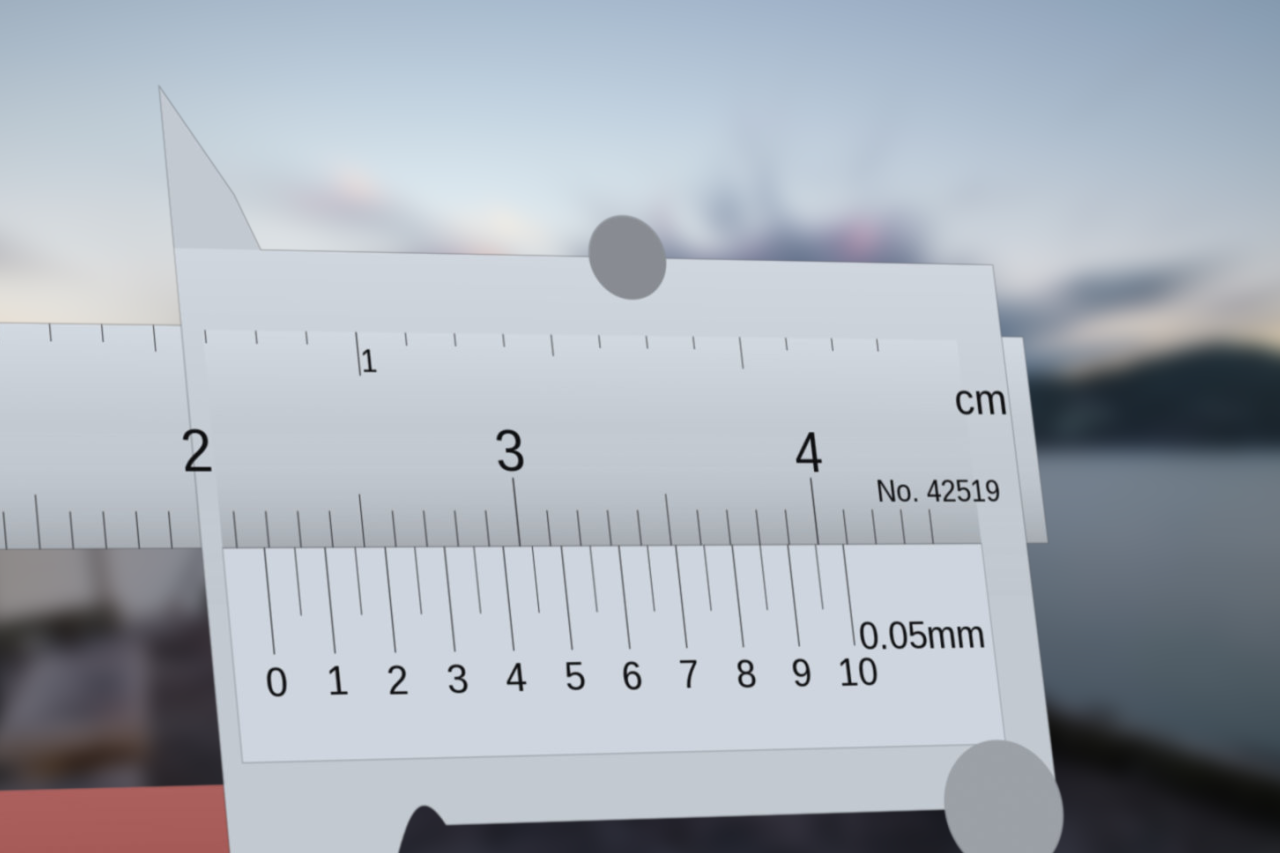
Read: 21.85mm
